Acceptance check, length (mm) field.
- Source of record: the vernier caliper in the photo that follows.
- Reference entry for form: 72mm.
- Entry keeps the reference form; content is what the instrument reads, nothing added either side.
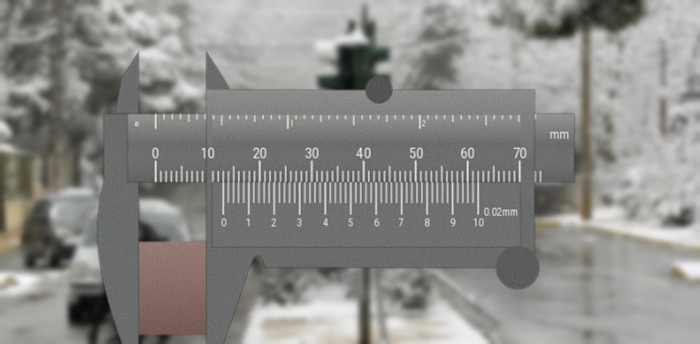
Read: 13.0mm
